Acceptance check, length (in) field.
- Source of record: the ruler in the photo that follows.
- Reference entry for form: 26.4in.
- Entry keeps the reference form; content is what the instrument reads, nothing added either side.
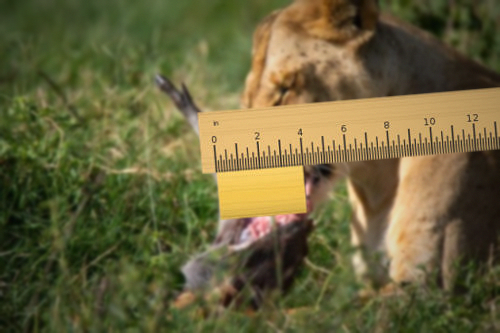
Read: 4in
